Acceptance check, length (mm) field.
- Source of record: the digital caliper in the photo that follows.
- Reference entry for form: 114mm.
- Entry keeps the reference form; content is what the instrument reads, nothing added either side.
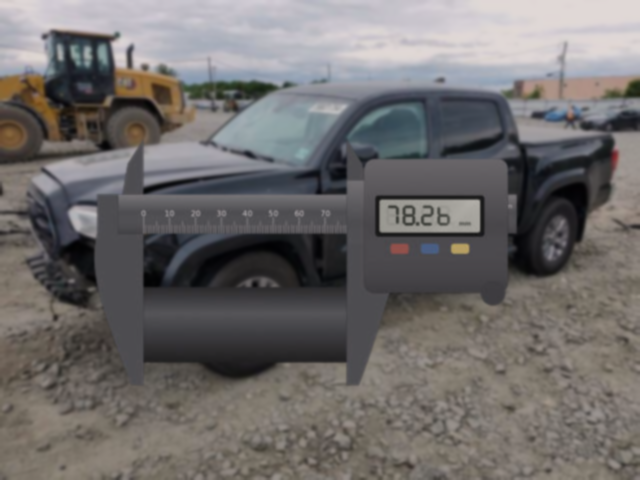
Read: 78.26mm
